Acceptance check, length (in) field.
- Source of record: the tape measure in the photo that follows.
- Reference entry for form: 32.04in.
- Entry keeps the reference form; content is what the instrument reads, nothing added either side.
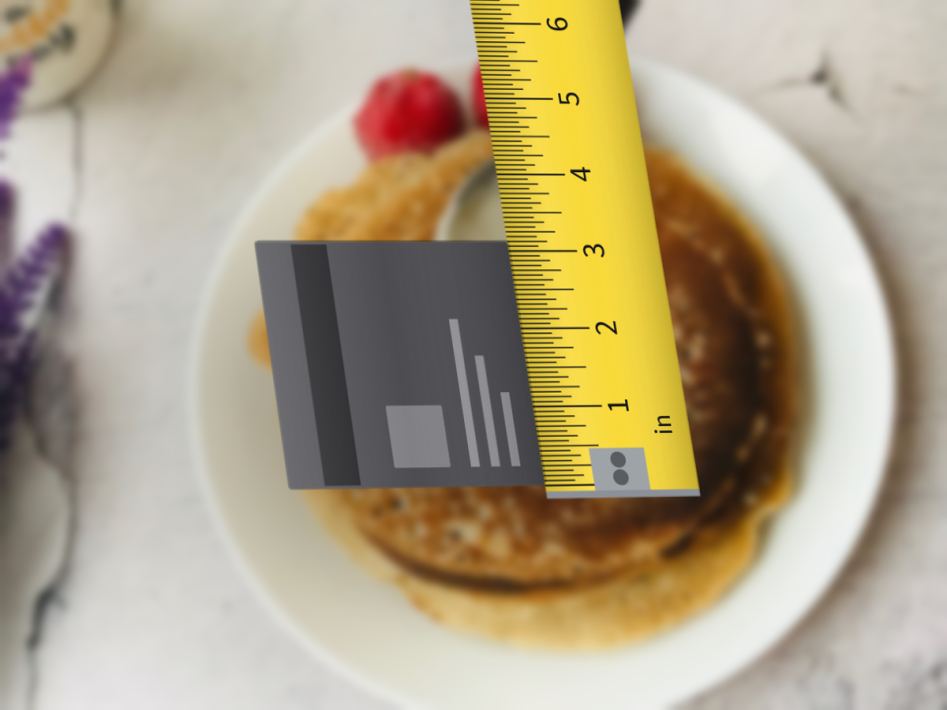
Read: 3.125in
